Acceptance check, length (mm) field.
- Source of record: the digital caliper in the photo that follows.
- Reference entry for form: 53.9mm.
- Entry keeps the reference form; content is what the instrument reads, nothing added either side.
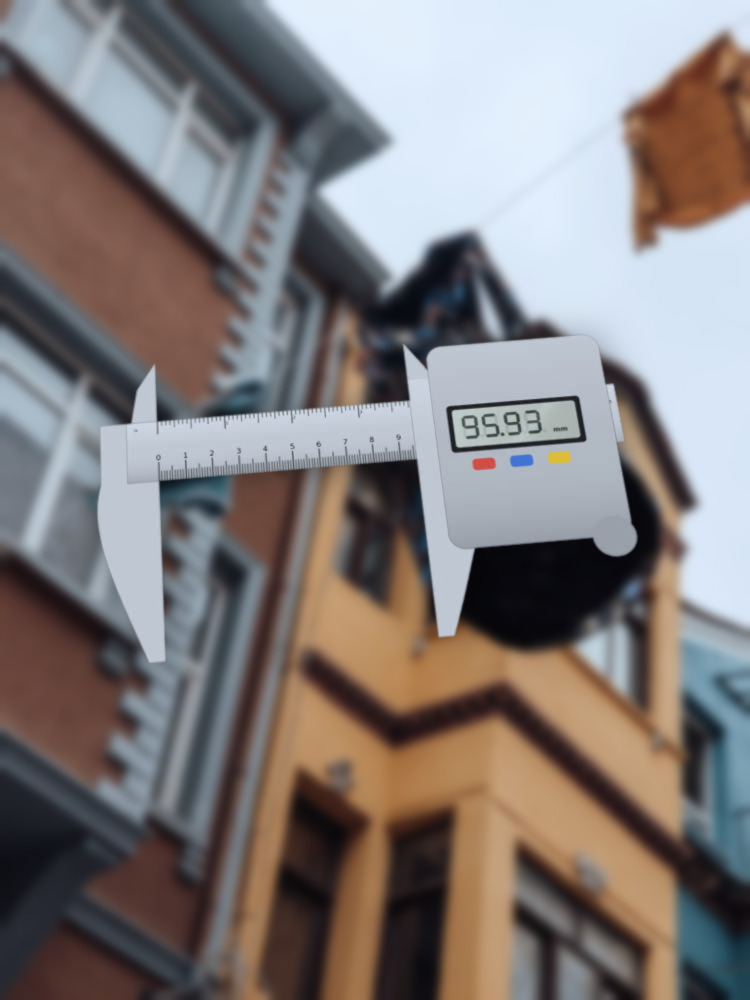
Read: 95.93mm
